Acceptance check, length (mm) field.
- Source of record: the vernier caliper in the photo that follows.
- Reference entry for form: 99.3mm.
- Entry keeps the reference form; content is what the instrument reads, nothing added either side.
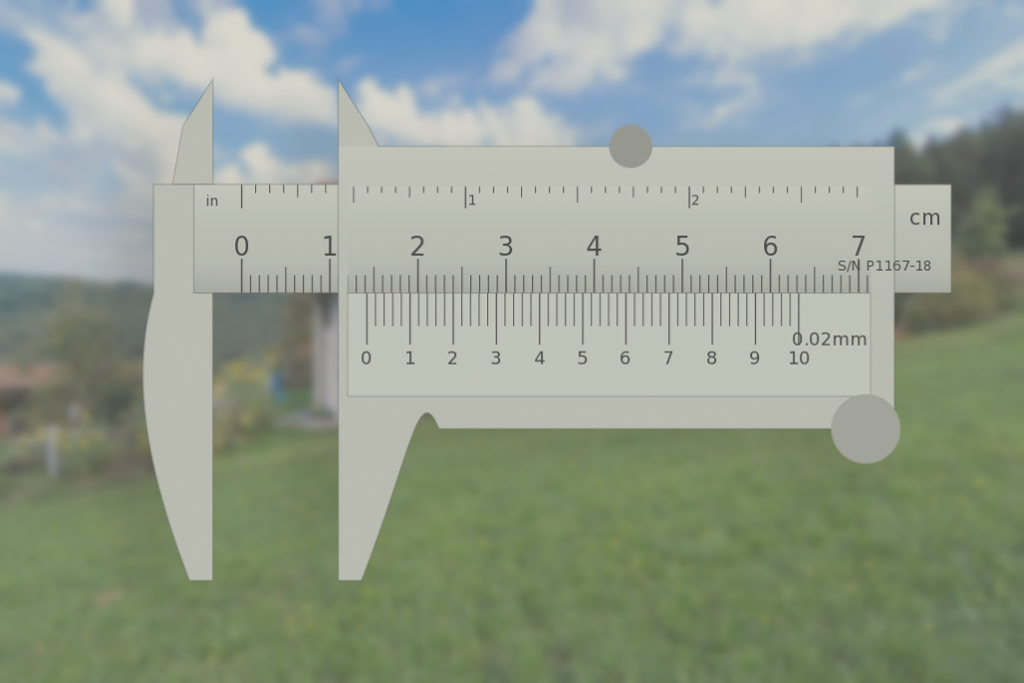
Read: 14.2mm
